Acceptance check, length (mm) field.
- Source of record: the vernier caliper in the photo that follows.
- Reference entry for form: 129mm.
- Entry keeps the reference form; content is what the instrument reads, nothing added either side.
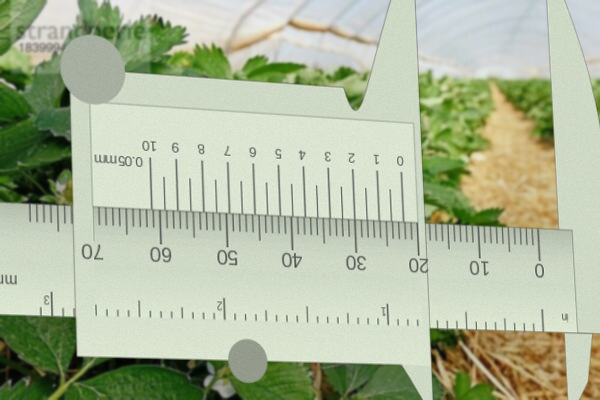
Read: 22.2mm
